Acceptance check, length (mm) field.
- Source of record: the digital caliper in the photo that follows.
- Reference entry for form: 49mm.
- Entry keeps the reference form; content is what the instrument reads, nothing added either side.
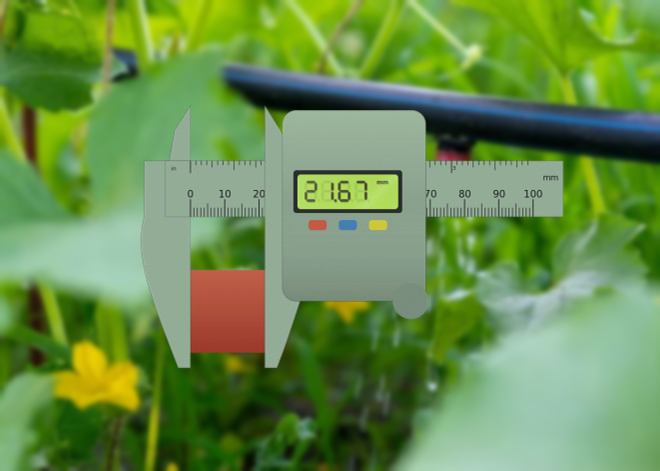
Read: 21.67mm
